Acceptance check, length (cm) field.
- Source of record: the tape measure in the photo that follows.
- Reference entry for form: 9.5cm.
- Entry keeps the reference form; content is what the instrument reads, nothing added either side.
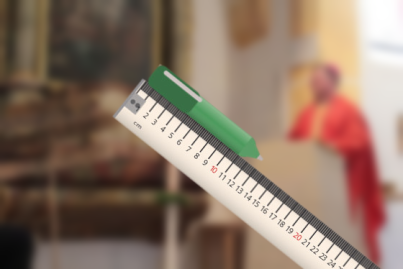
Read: 13cm
